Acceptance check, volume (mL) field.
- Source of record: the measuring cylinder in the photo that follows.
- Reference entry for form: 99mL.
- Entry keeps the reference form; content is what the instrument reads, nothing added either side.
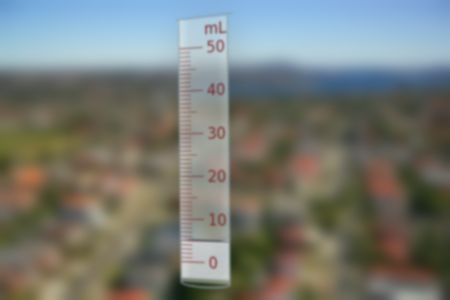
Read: 5mL
